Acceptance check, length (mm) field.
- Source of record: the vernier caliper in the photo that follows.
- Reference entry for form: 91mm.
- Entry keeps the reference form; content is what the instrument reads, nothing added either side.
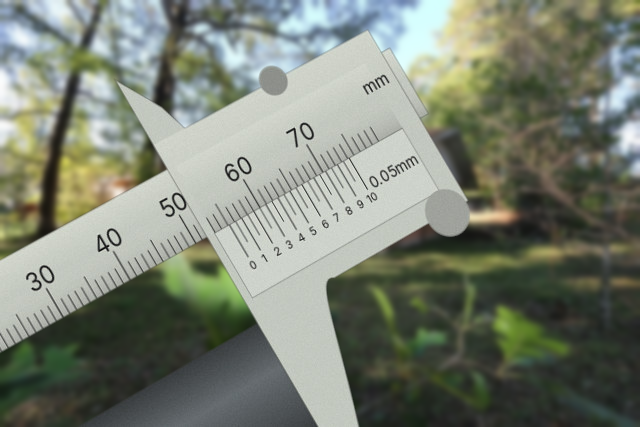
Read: 55.2mm
